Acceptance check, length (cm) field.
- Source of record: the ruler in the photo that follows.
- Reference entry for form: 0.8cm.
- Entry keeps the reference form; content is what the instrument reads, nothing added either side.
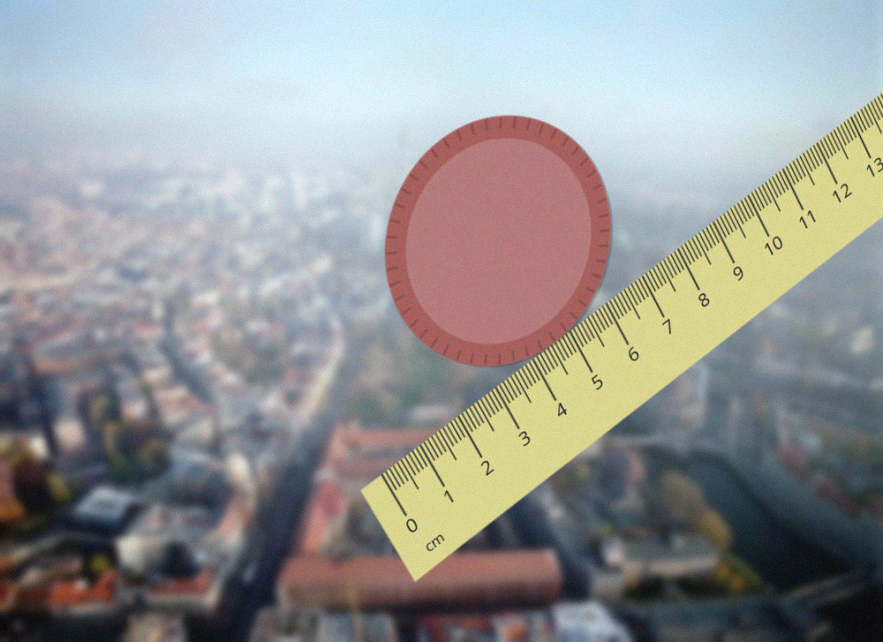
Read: 5.2cm
